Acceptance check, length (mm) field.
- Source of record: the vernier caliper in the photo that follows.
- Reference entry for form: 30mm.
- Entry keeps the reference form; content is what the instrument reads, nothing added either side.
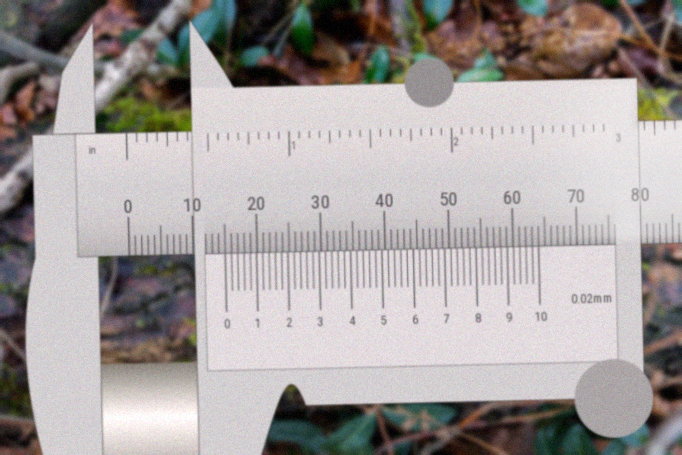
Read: 15.0mm
